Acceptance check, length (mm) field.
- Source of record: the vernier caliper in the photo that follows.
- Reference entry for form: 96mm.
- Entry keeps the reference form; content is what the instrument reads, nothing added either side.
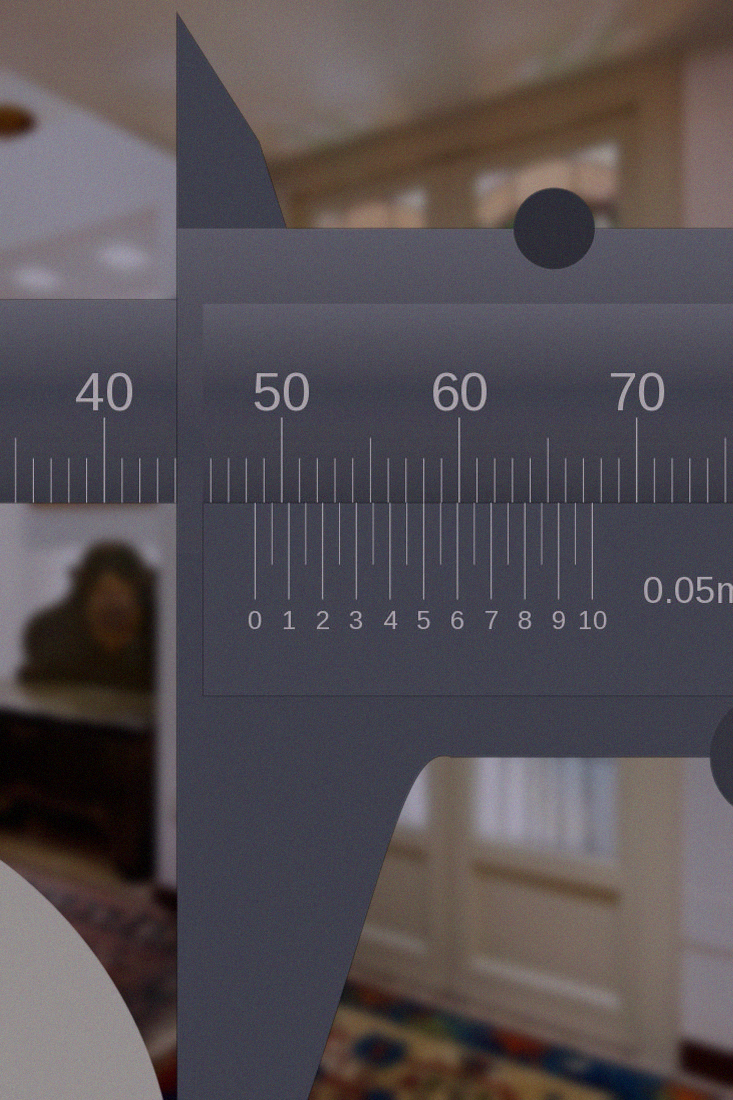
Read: 48.5mm
